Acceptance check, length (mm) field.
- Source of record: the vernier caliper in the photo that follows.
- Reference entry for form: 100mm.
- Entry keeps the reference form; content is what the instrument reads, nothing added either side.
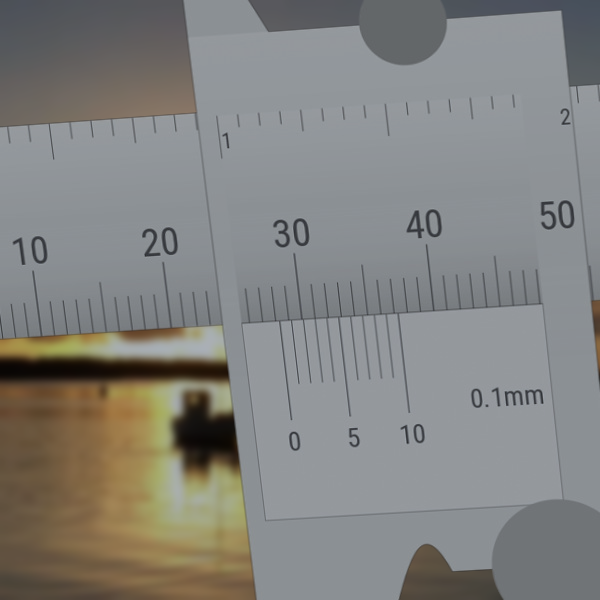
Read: 28.3mm
